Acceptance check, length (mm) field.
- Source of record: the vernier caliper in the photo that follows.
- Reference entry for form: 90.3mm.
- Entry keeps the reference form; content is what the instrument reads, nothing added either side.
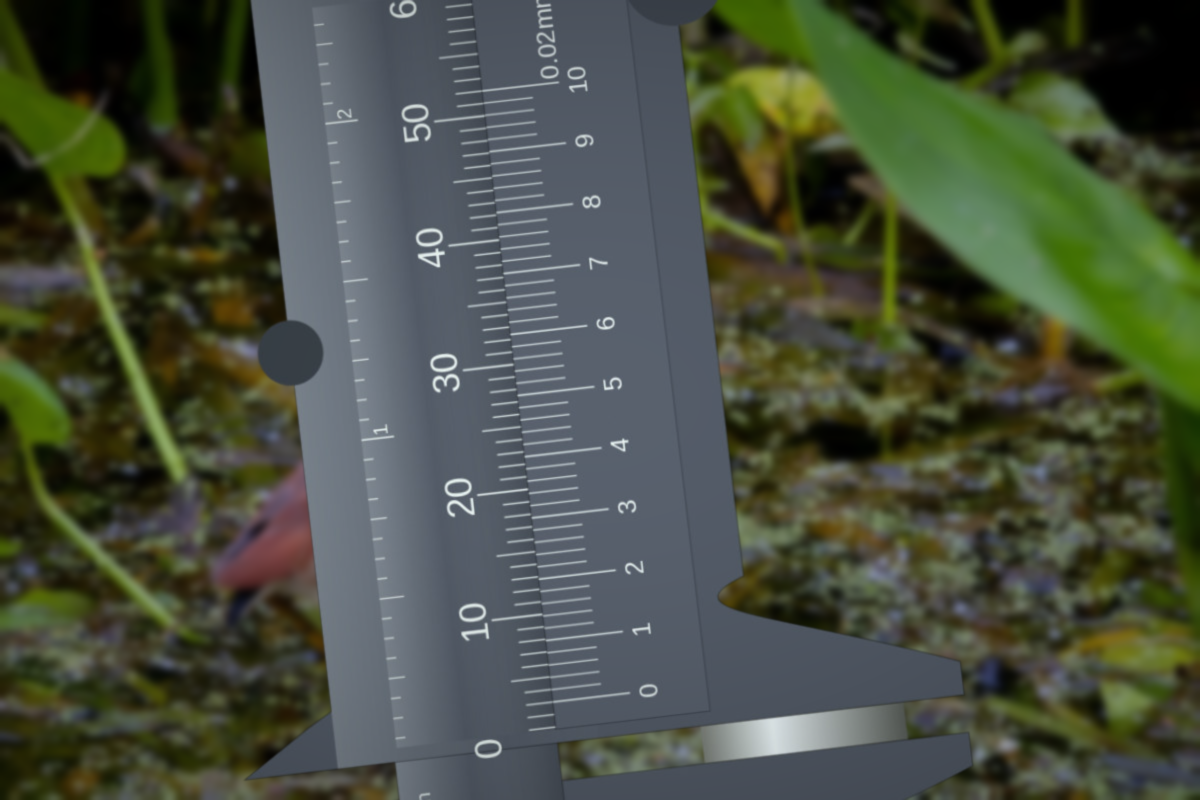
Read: 3.0mm
